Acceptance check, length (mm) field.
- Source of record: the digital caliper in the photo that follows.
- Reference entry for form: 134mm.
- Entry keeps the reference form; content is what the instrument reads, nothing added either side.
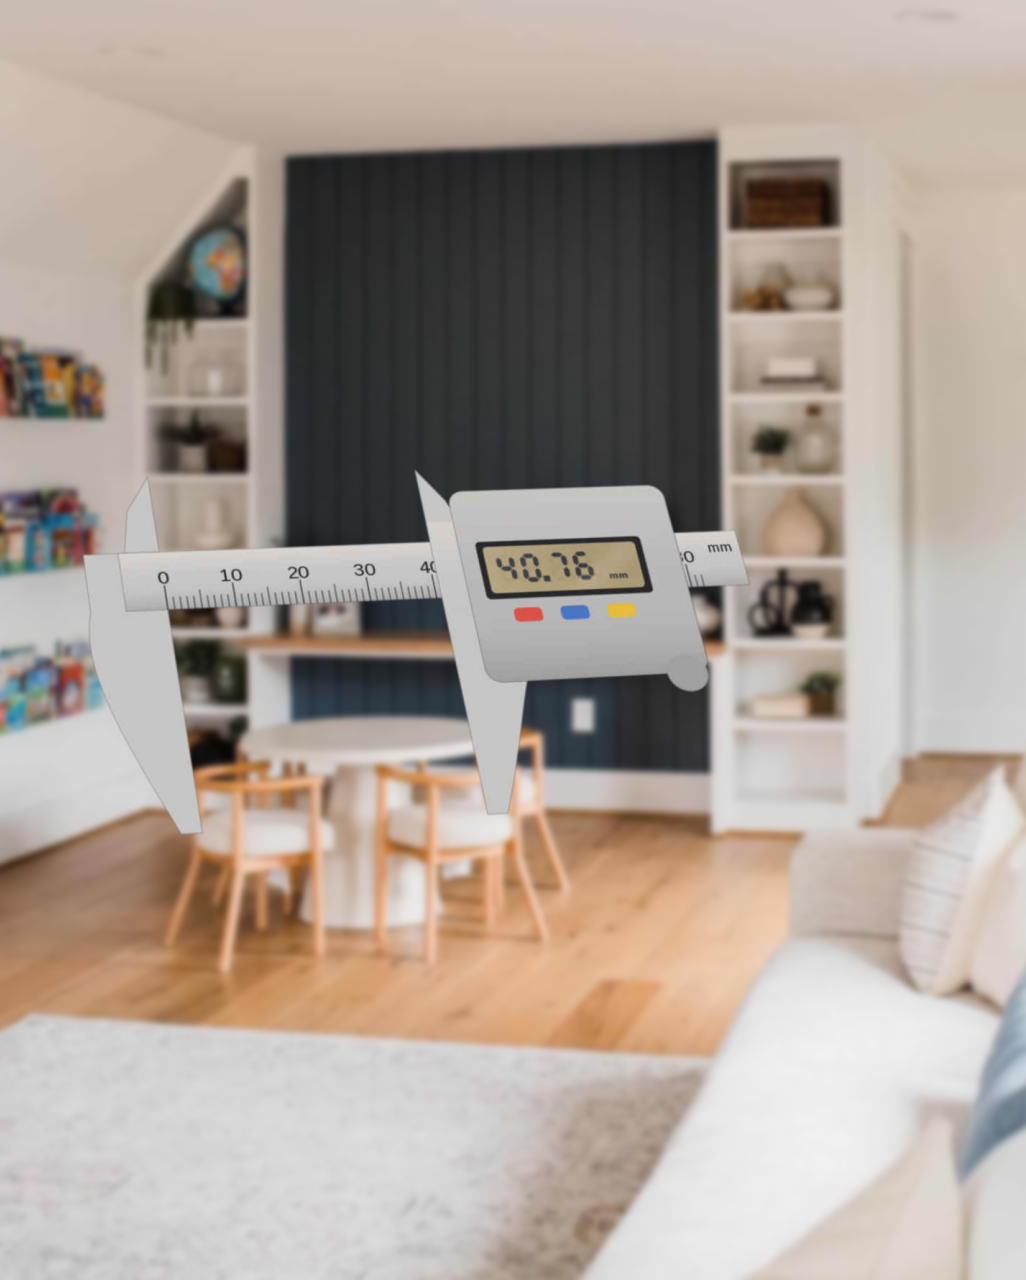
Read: 40.76mm
